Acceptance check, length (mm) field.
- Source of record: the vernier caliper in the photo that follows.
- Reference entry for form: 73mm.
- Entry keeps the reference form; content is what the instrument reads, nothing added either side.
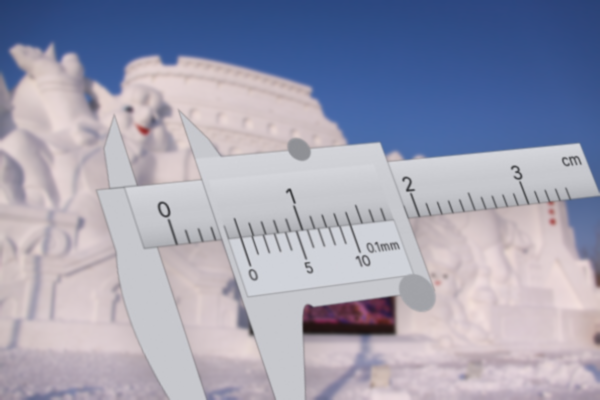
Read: 5.0mm
